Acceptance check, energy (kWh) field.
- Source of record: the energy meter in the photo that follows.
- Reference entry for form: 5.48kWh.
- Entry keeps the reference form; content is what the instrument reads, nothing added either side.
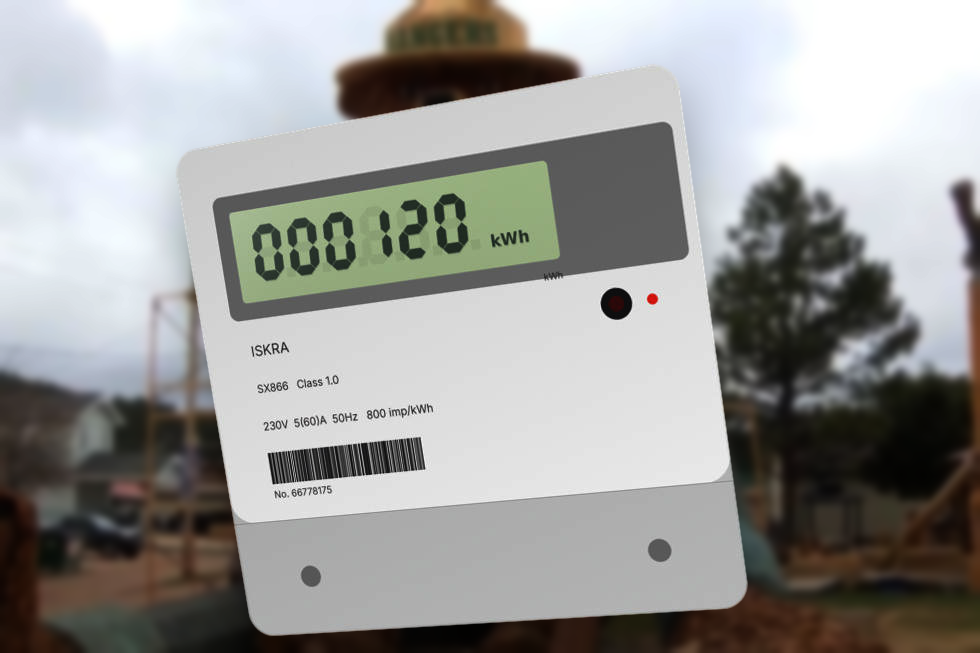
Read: 120kWh
